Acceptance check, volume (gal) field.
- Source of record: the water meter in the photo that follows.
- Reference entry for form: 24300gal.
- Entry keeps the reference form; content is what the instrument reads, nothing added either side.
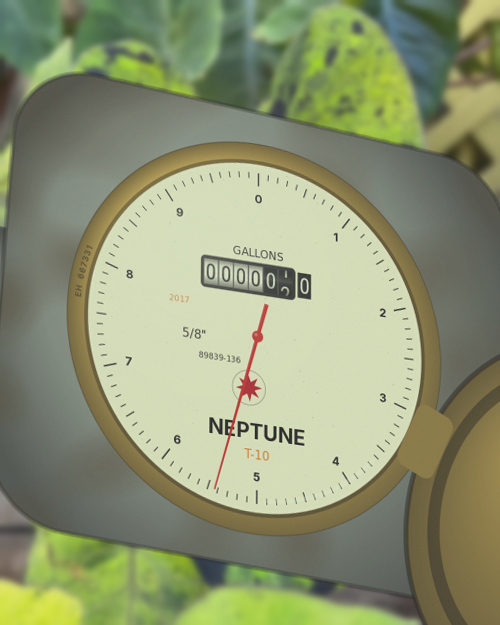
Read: 15.4gal
